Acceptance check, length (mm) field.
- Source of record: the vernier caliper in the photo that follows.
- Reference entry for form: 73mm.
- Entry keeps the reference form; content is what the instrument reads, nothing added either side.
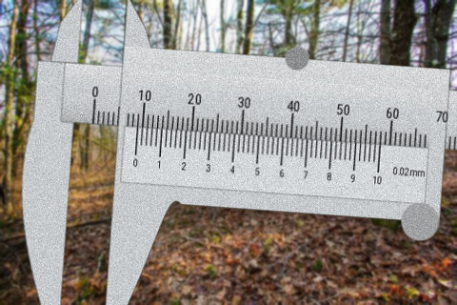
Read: 9.0mm
